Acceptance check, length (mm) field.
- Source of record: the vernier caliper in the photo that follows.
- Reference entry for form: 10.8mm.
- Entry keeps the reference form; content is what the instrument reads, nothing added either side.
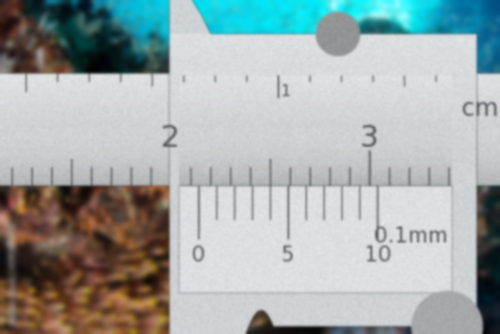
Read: 21.4mm
